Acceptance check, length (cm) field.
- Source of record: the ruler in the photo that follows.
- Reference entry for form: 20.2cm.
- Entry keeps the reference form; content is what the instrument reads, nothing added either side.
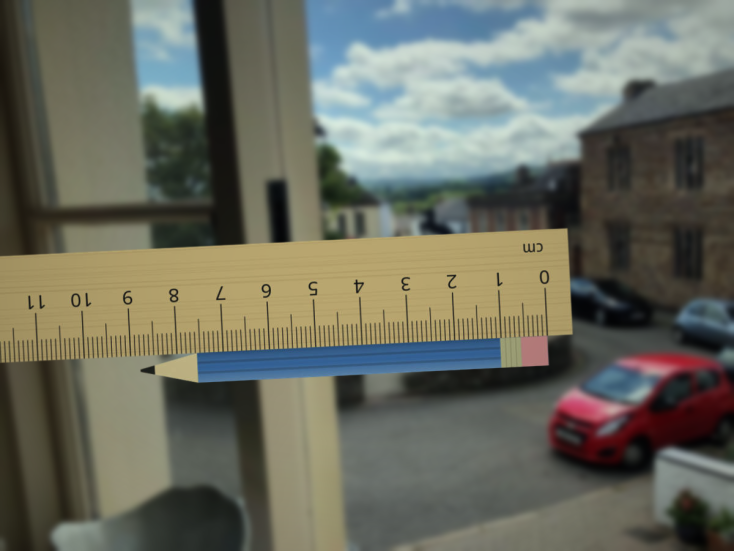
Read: 8.8cm
